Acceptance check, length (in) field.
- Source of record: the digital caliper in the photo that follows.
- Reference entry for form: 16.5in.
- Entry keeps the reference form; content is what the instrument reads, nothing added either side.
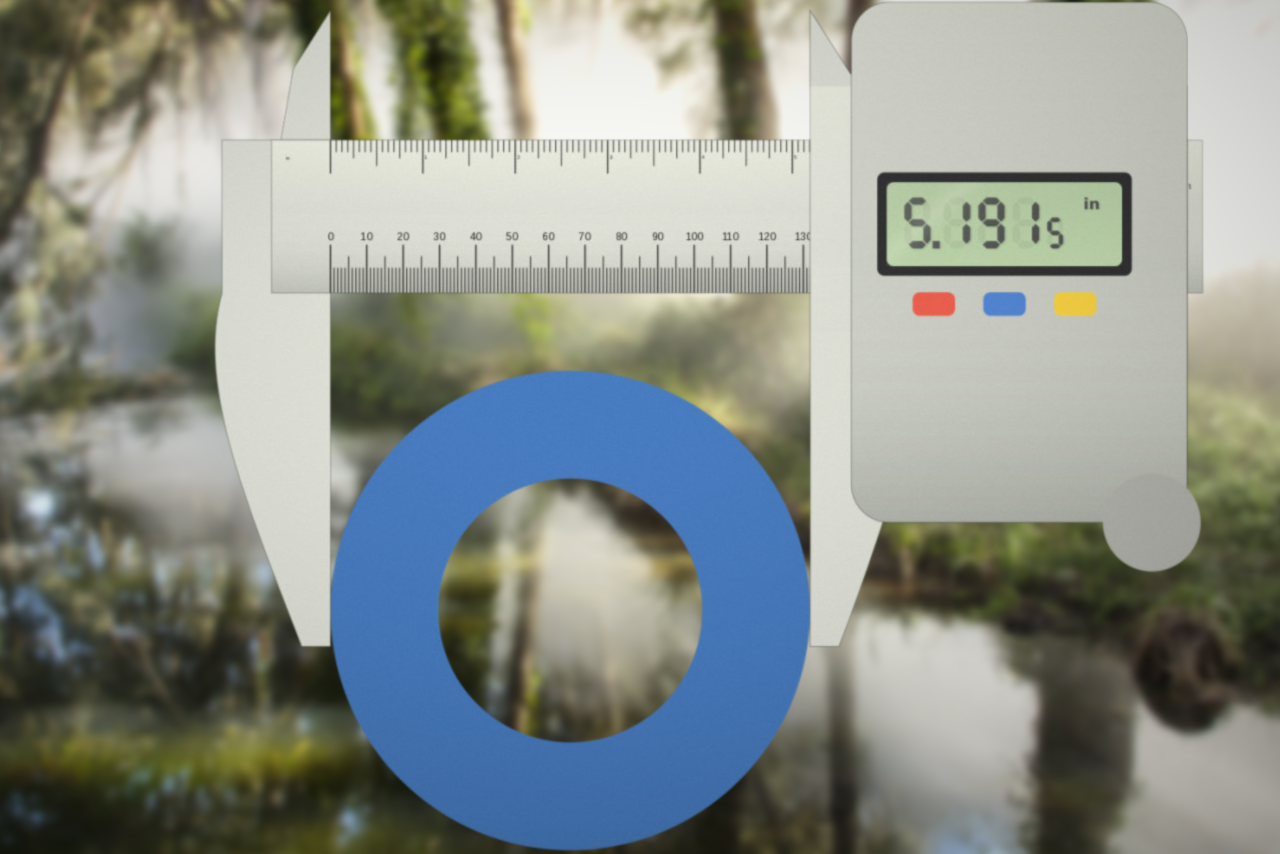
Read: 5.1915in
